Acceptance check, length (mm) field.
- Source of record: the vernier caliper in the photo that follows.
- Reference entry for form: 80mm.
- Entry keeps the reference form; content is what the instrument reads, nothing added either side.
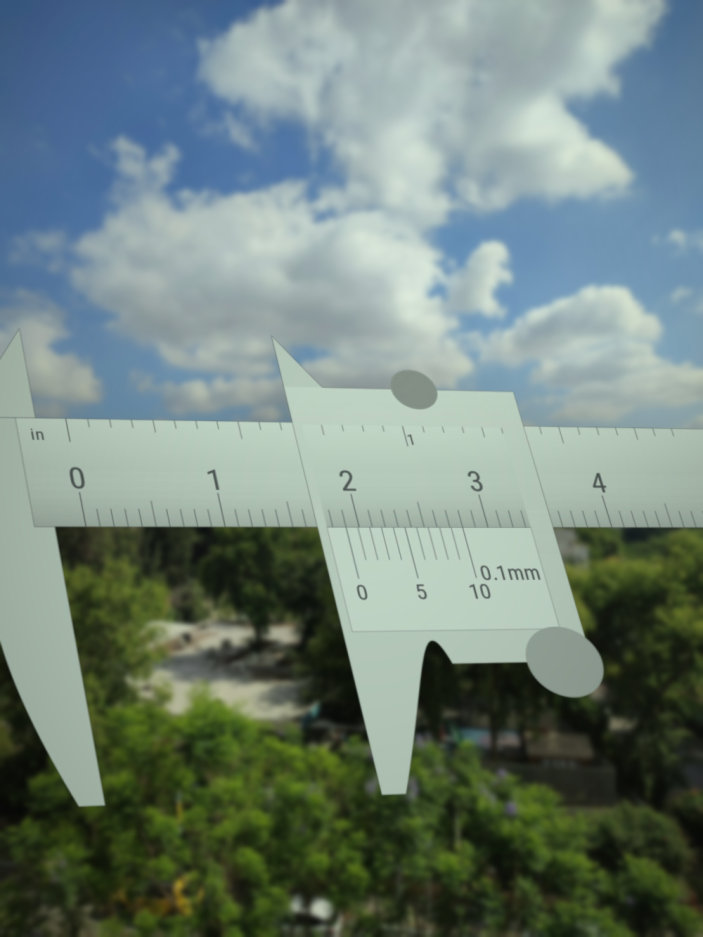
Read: 19.0mm
